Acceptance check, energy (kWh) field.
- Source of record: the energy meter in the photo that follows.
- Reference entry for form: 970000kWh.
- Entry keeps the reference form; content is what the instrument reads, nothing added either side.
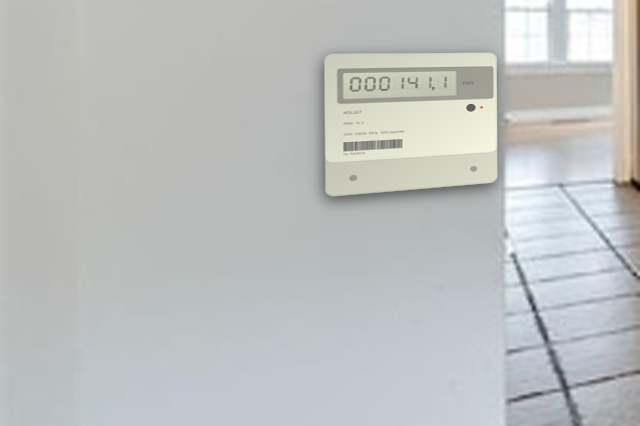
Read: 141.1kWh
